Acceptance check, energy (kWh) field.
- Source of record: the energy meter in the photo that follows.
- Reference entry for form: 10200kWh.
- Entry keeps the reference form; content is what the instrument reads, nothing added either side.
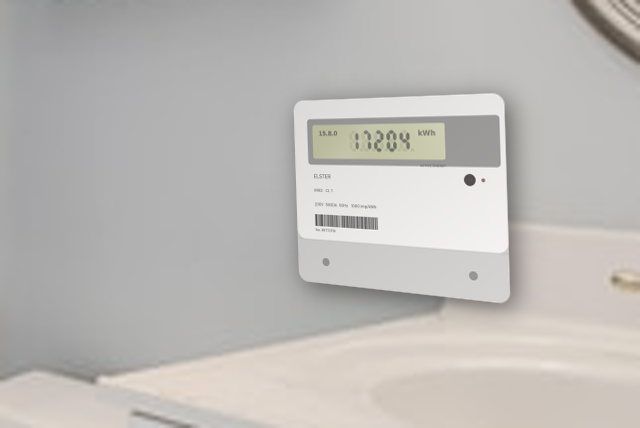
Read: 17204kWh
